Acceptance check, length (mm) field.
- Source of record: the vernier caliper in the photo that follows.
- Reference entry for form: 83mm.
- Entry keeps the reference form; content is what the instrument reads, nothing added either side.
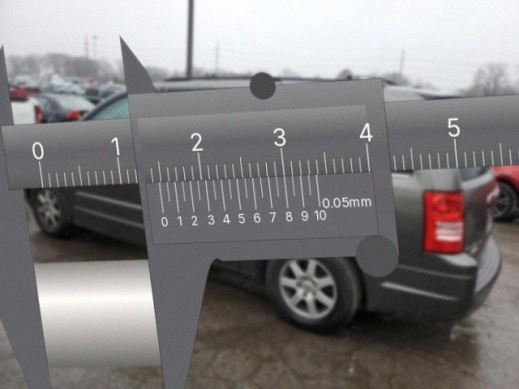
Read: 14.8mm
